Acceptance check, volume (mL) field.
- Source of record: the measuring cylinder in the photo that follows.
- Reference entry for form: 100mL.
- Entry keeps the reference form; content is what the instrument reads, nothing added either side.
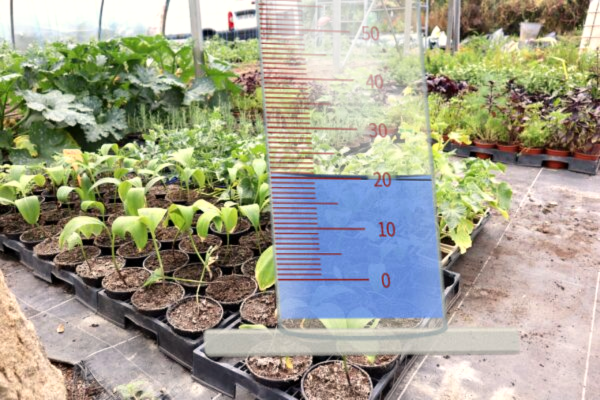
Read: 20mL
